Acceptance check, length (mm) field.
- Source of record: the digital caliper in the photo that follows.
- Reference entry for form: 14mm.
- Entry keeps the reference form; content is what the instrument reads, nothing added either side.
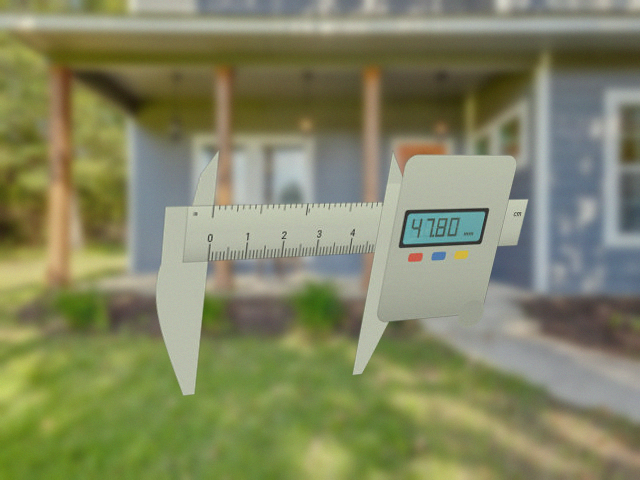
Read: 47.80mm
